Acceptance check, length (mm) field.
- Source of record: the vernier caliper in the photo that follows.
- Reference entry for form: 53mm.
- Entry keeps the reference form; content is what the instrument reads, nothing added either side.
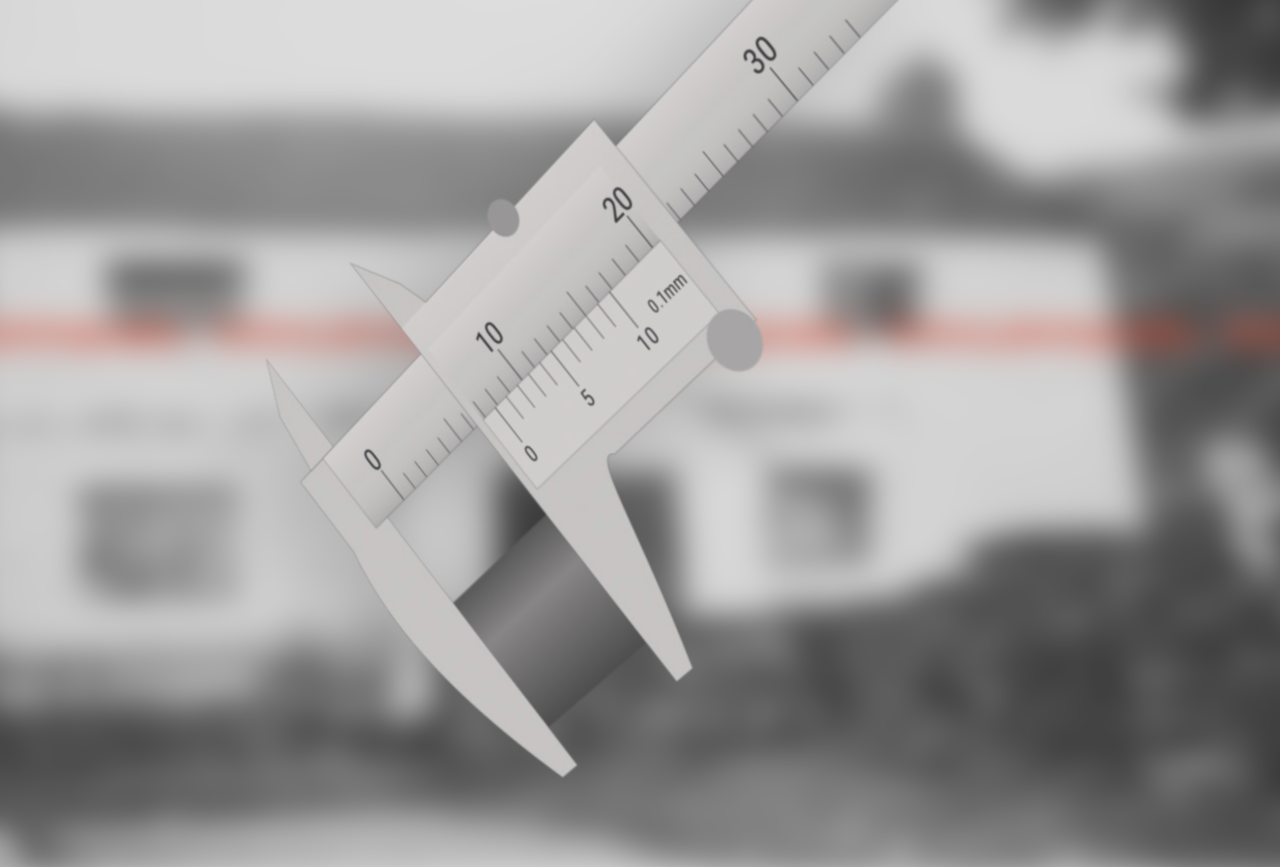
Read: 7.8mm
